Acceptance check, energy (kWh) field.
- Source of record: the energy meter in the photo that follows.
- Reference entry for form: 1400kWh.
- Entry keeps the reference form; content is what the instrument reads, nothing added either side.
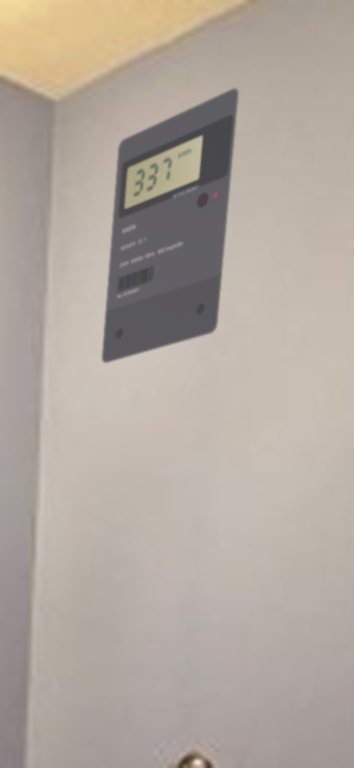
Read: 337kWh
